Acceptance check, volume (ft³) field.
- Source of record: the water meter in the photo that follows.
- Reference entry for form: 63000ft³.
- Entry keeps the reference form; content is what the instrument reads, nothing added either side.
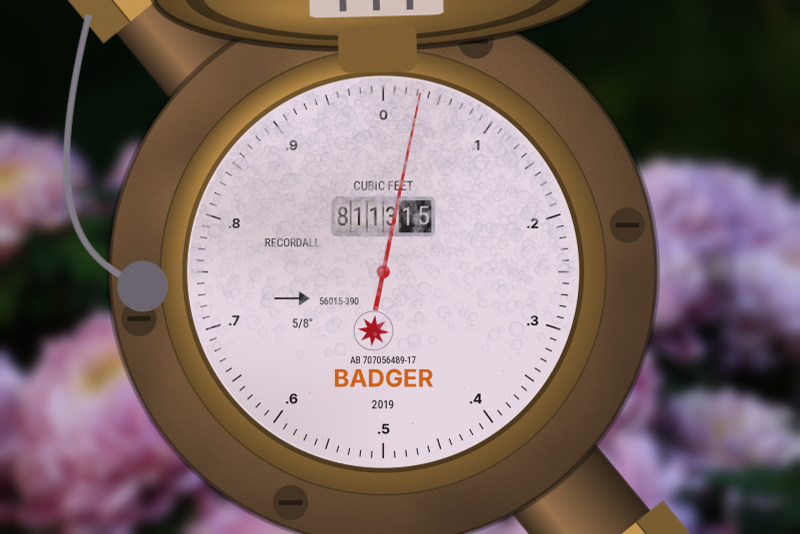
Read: 811315.03ft³
